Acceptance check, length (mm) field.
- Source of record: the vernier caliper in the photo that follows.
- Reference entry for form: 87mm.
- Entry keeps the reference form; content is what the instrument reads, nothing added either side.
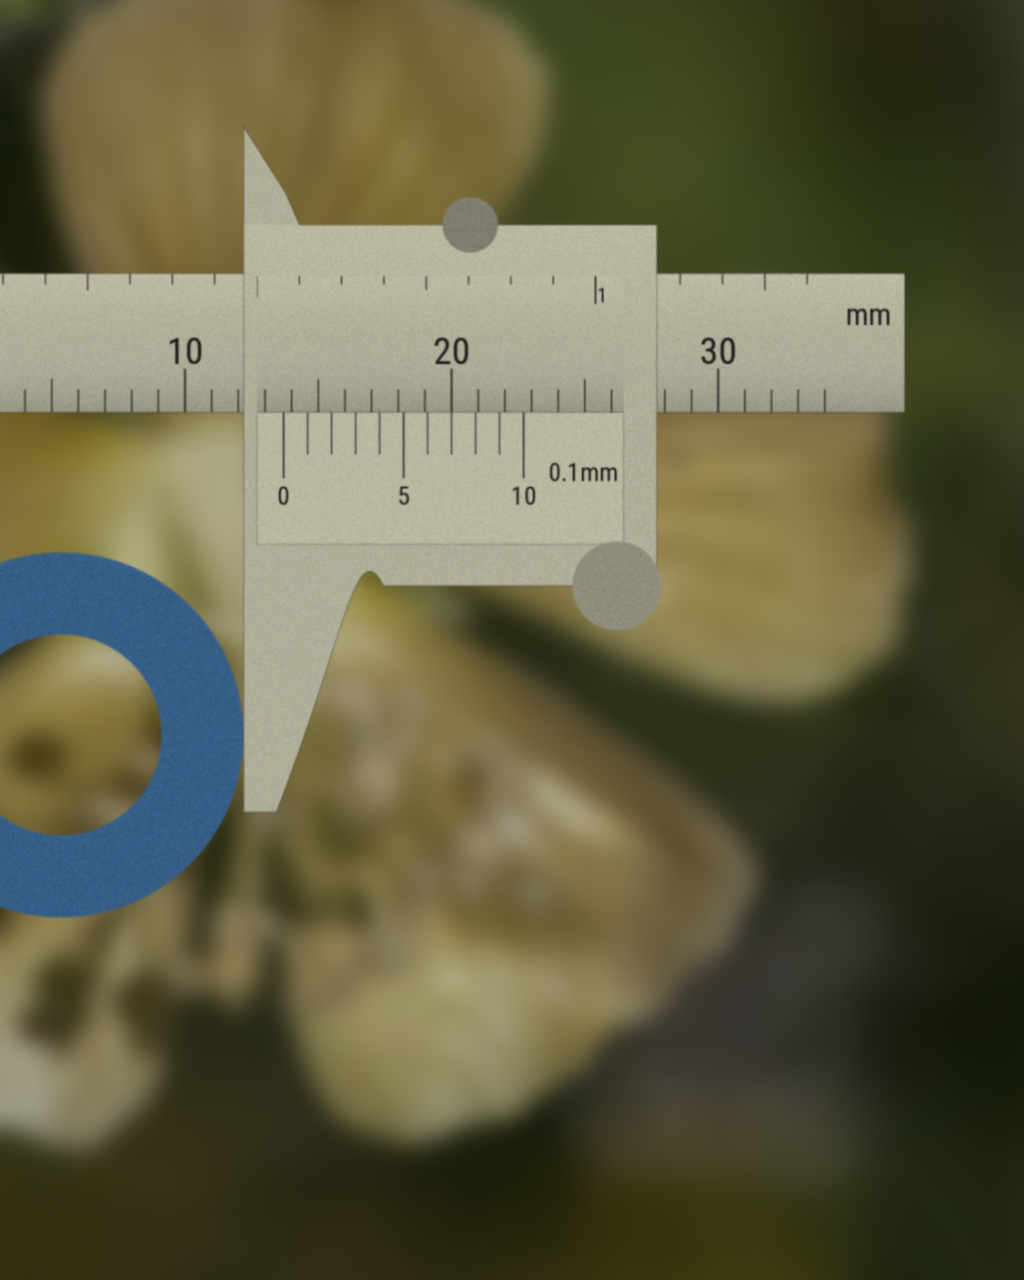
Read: 13.7mm
